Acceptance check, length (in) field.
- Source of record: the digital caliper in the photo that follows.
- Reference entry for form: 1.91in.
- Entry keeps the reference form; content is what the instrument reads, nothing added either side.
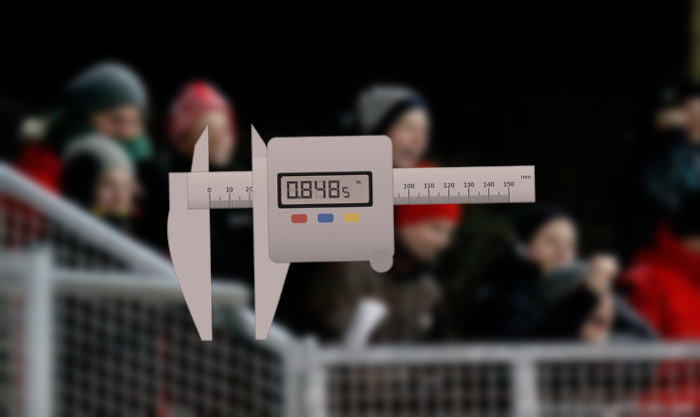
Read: 0.8485in
